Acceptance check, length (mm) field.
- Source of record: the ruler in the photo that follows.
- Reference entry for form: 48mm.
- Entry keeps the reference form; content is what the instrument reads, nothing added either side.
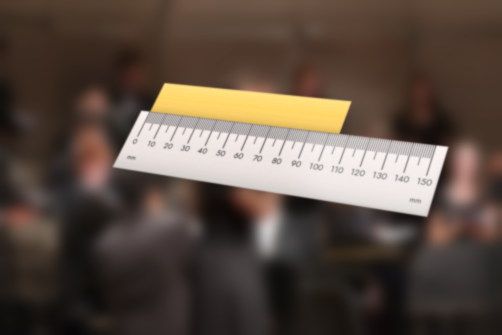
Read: 105mm
